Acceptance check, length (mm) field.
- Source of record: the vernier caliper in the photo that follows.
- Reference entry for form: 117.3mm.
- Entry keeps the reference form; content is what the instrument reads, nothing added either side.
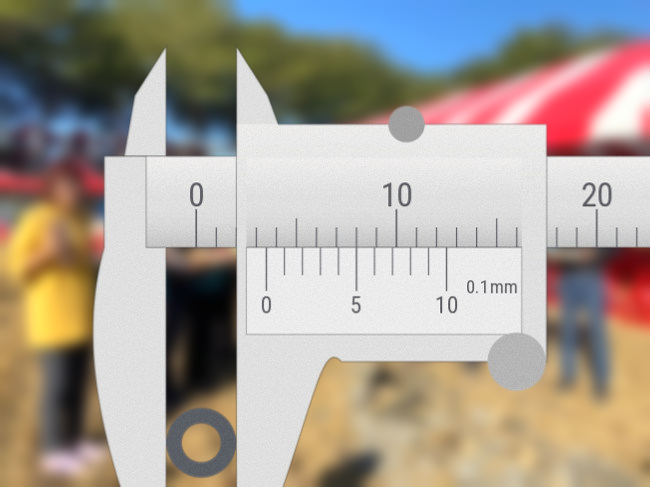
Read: 3.5mm
